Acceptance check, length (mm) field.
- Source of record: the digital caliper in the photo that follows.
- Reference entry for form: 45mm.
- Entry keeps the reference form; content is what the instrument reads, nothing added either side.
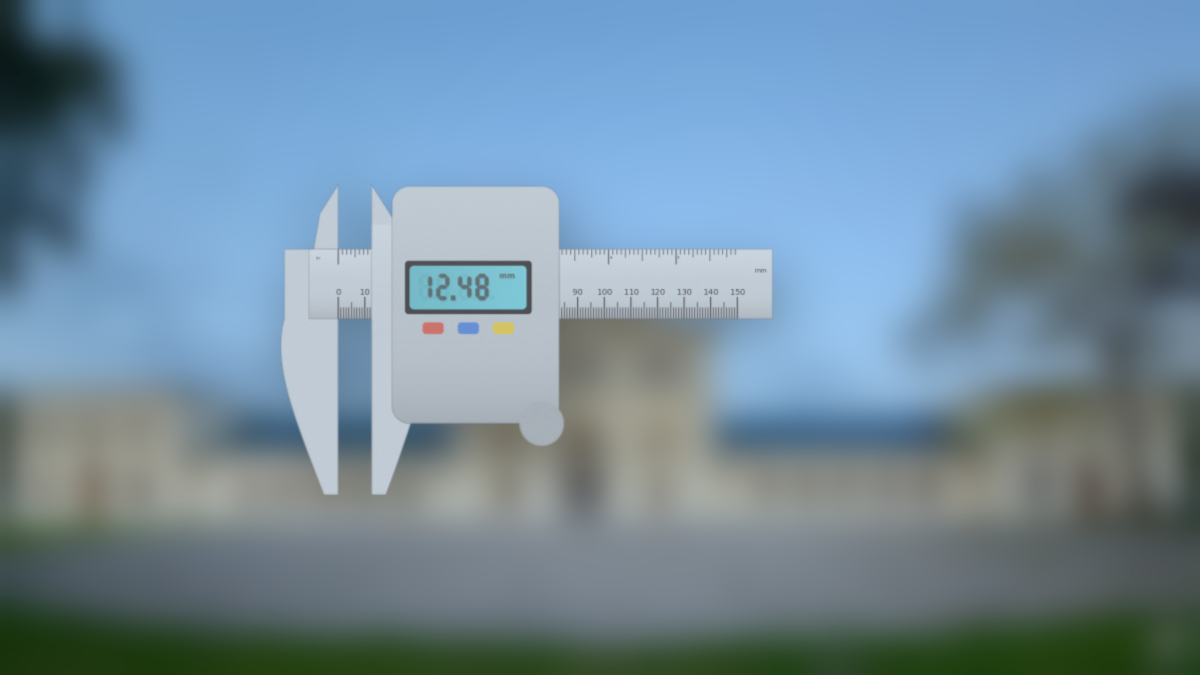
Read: 12.48mm
